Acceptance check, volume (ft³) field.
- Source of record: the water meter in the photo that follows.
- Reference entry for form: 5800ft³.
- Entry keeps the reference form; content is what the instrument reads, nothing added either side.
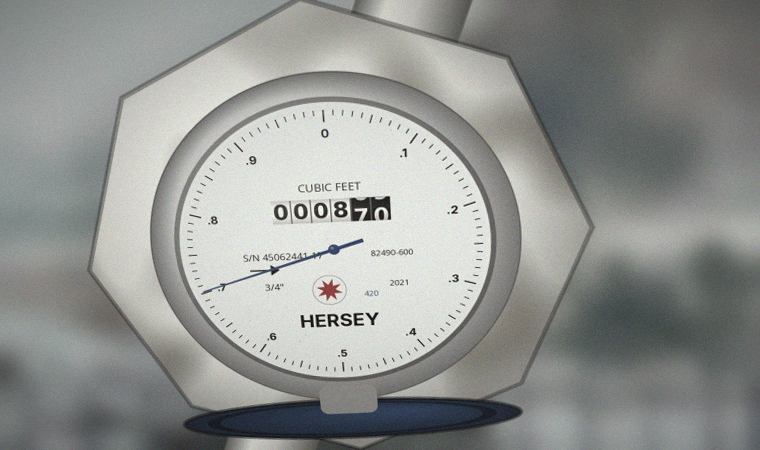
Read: 869.70ft³
